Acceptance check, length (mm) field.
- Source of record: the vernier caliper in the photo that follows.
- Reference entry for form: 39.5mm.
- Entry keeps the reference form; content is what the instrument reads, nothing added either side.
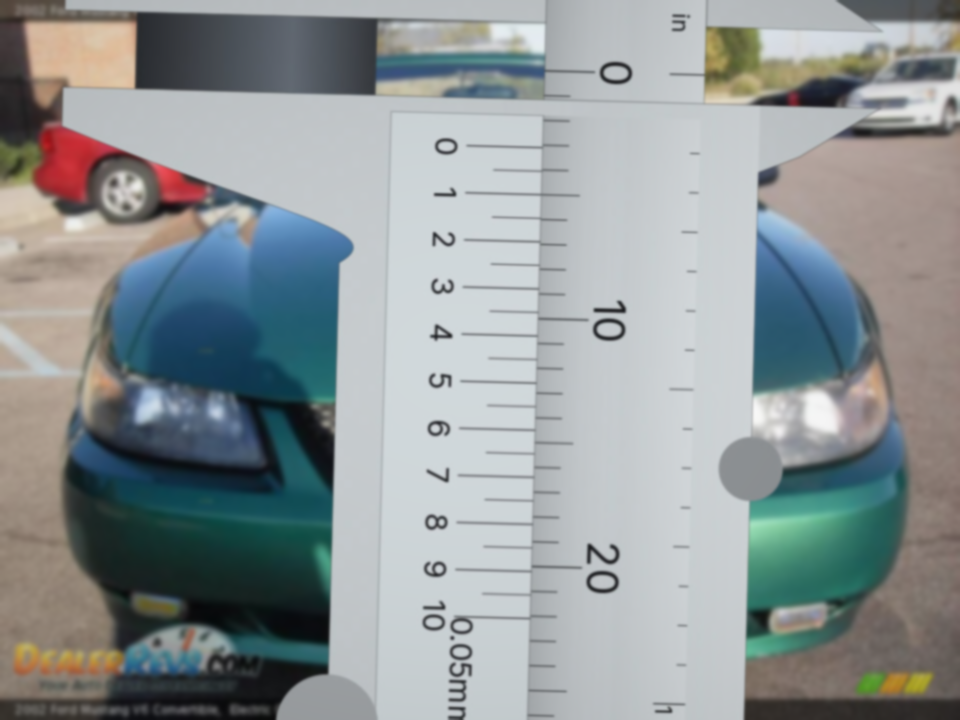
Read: 3.1mm
